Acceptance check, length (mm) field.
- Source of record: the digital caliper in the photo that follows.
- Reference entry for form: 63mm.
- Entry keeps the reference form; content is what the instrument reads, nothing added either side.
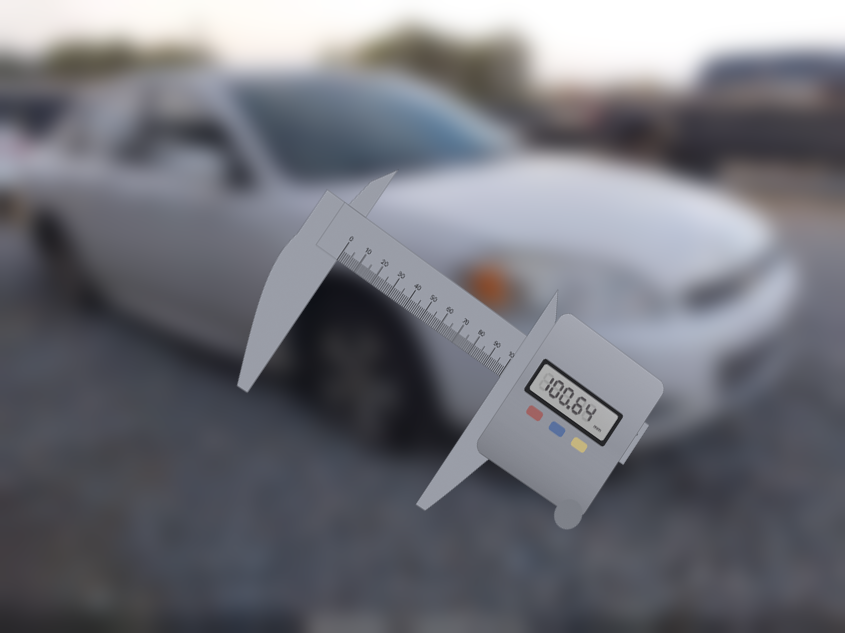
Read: 100.64mm
